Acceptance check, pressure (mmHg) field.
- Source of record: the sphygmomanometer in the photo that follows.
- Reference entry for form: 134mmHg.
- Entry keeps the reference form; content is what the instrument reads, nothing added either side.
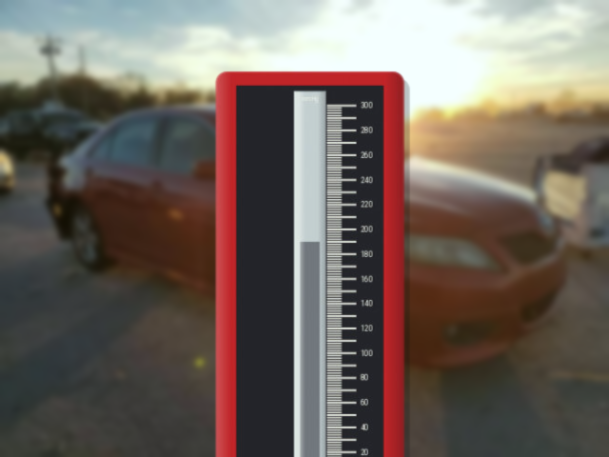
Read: 190mmHg
